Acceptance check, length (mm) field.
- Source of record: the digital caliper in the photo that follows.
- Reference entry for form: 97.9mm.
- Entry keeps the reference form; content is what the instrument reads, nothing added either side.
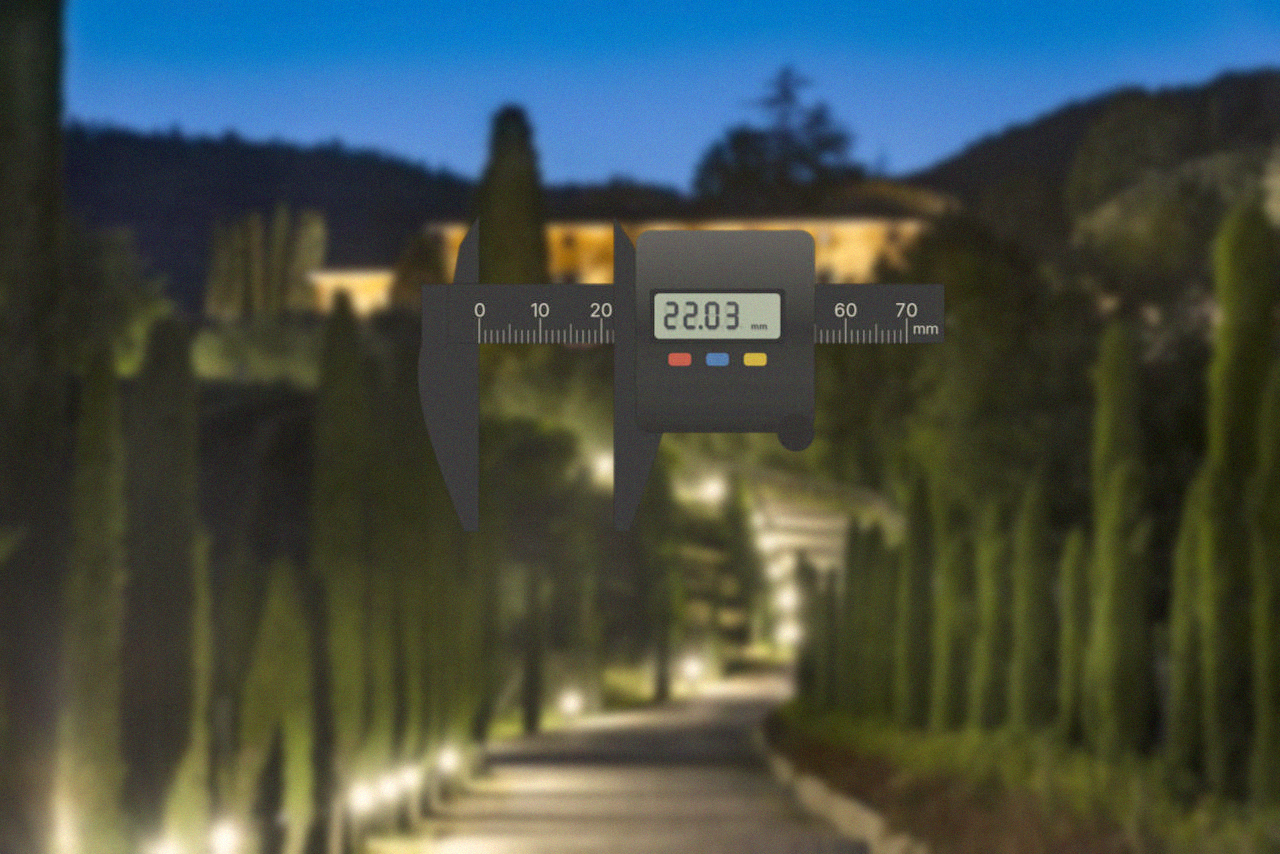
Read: 22.03mm
